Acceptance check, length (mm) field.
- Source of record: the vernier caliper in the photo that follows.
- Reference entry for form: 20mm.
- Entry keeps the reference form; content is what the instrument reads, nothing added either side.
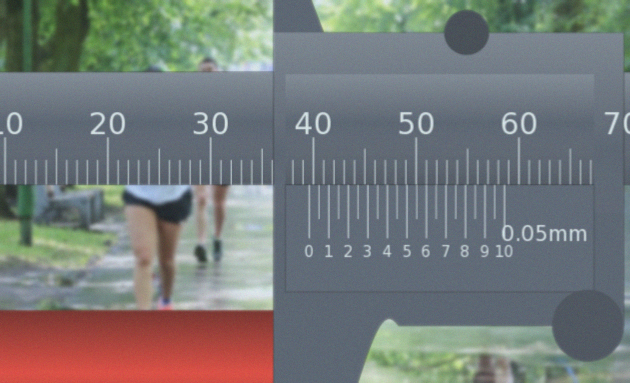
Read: 39.6mm
